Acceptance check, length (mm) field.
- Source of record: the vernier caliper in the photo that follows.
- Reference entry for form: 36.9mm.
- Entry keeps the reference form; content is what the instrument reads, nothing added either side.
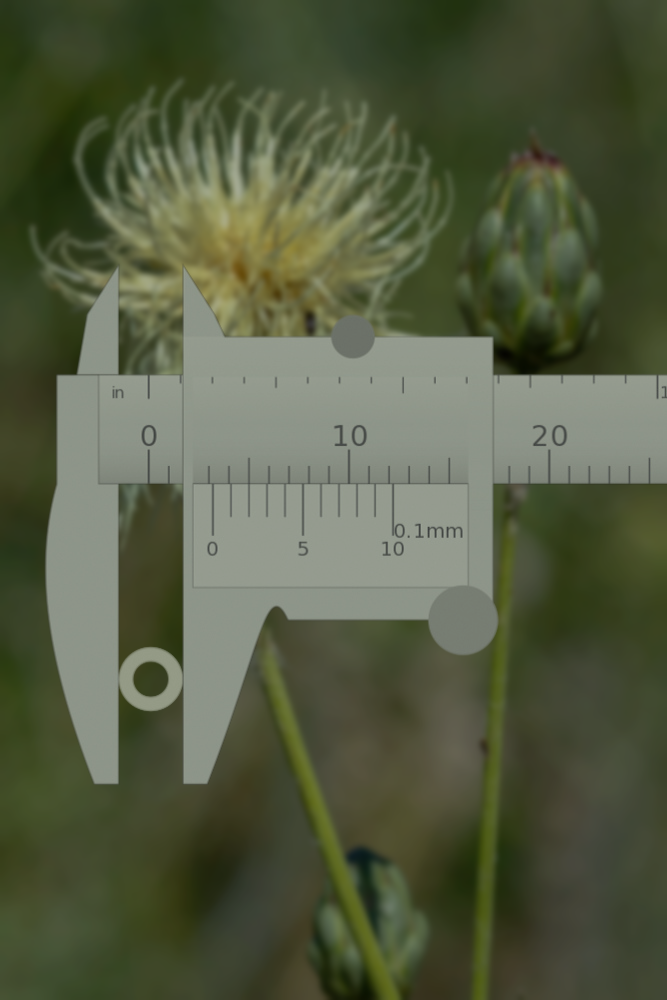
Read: 3.2mm
